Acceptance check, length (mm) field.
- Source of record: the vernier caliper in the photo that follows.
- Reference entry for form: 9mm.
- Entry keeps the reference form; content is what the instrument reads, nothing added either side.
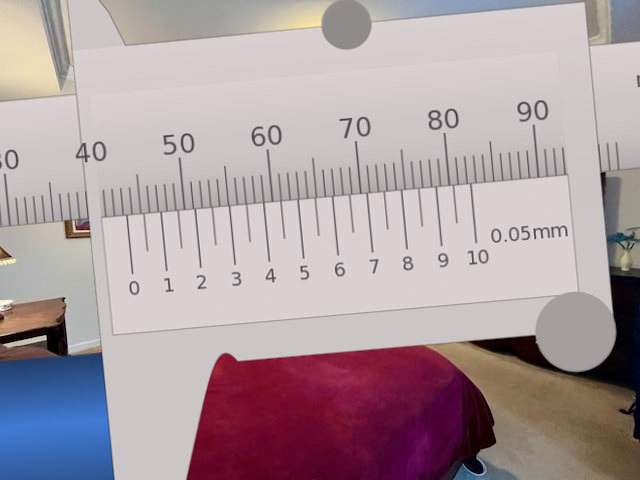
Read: 43.4mm
